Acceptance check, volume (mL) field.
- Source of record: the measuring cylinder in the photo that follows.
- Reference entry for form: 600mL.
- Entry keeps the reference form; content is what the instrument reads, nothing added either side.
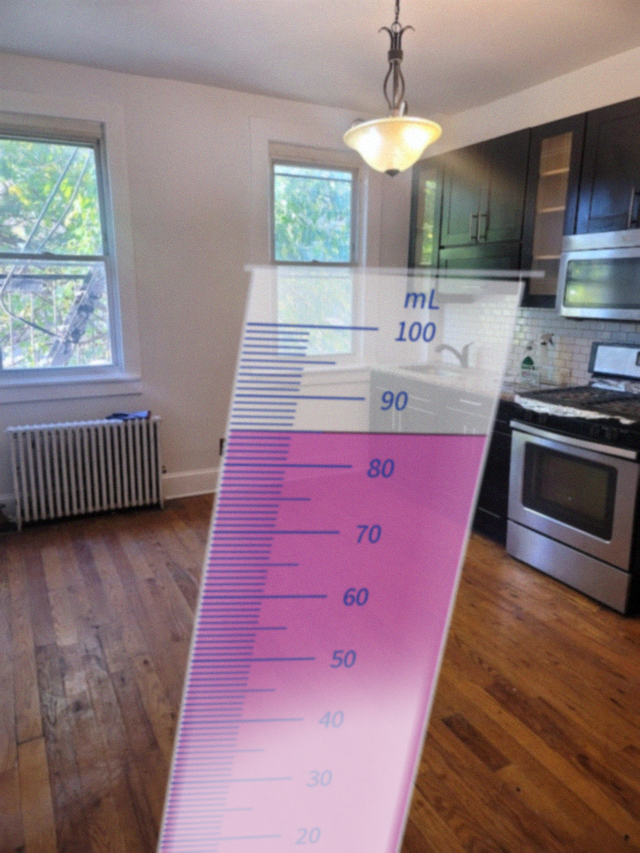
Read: 85mL
